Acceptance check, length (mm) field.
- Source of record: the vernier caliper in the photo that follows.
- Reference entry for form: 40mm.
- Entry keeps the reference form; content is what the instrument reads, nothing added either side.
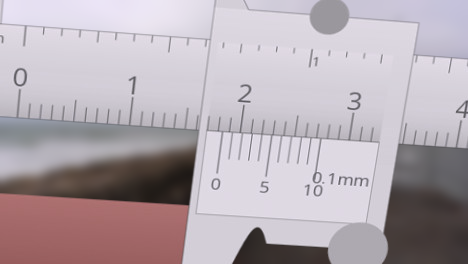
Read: 18.4mm
